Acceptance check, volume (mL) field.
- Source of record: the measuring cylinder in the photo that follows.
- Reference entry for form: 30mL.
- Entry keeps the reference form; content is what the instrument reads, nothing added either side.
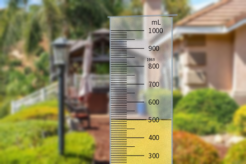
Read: 500mL
